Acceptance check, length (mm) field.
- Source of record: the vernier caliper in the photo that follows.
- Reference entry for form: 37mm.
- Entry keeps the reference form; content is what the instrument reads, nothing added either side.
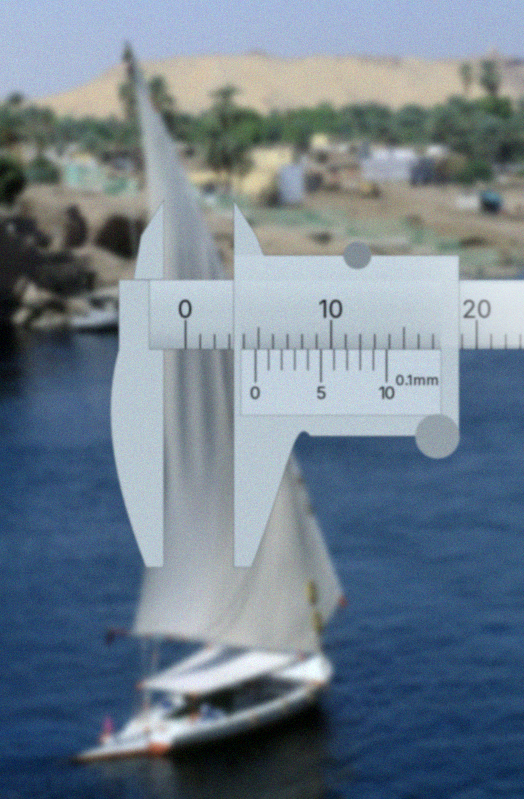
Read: 4.8mm
